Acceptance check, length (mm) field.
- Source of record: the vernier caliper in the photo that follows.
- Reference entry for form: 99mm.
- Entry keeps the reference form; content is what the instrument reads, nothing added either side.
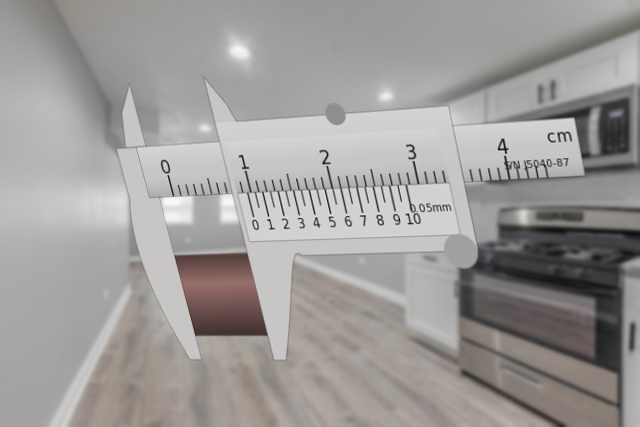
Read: 9.6mm
